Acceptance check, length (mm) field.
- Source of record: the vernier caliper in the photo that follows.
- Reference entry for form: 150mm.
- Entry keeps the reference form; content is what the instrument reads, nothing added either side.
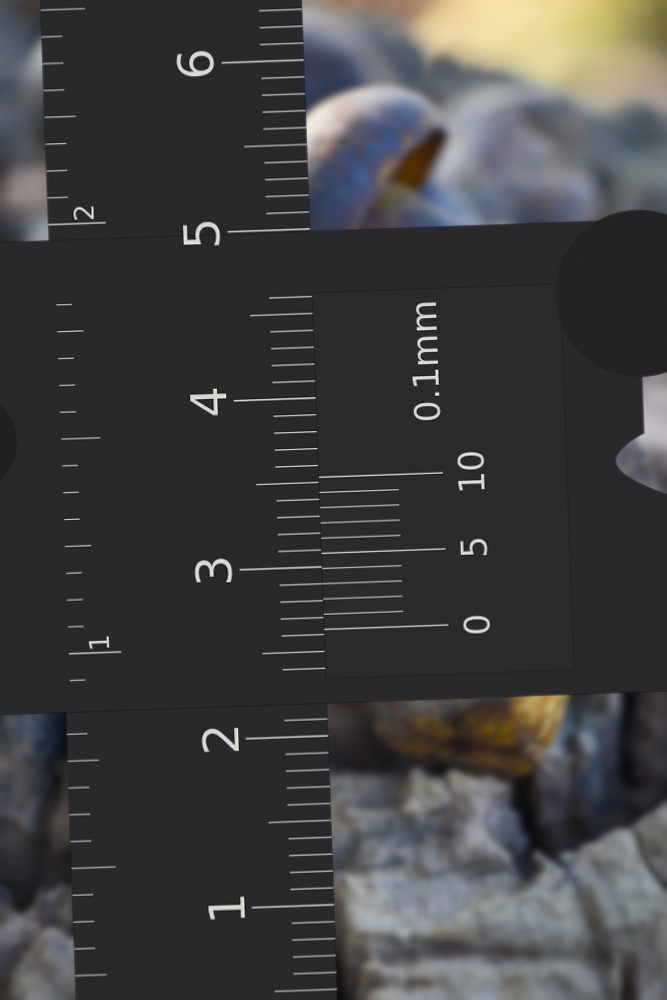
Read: 26.3mm
